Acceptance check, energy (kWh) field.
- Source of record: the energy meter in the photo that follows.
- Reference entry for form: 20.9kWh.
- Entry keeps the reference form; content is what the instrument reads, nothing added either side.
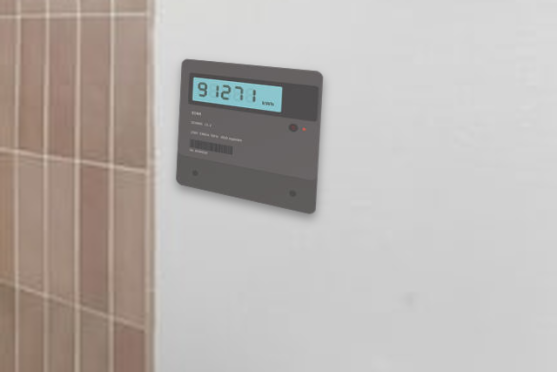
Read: 91271kWh
